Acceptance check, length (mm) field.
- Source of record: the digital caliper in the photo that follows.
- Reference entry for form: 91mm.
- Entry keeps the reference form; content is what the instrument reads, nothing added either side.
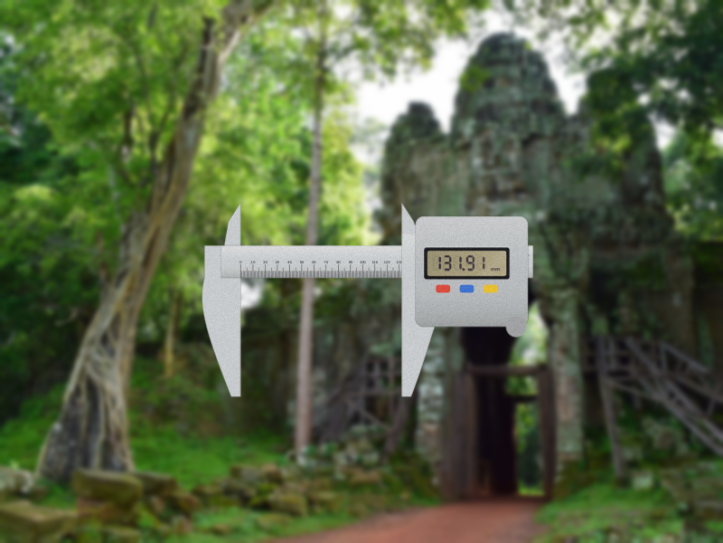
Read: 131.91mm
